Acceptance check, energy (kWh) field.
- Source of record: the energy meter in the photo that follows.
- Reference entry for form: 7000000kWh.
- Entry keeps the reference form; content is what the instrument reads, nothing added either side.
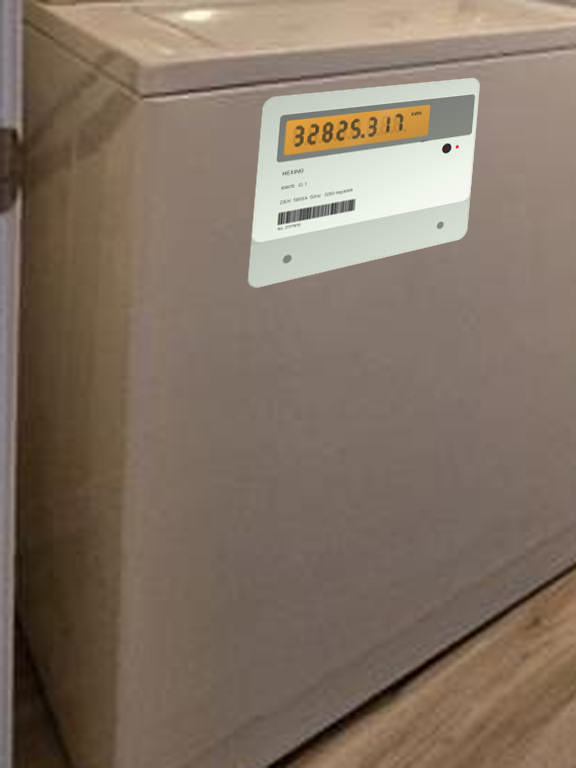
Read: 32825.317kWh
